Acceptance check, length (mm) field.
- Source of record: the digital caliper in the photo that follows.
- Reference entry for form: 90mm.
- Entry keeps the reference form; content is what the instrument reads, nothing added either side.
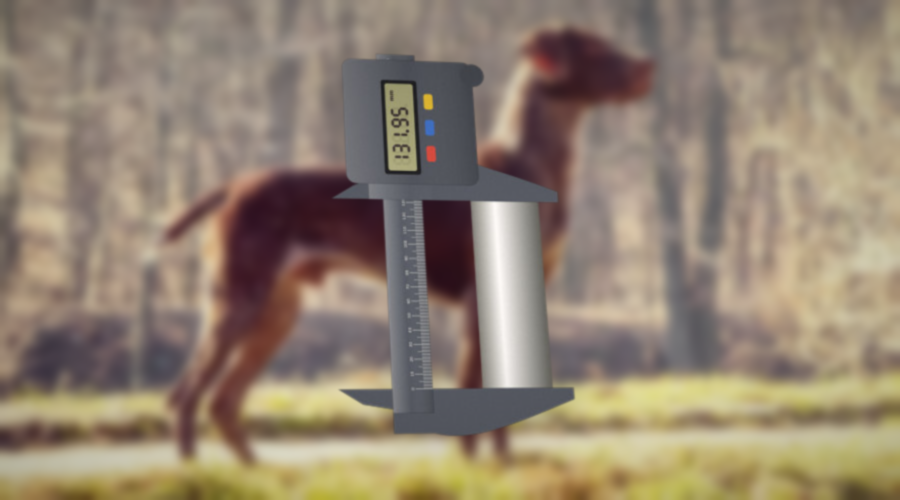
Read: 131.95mm
